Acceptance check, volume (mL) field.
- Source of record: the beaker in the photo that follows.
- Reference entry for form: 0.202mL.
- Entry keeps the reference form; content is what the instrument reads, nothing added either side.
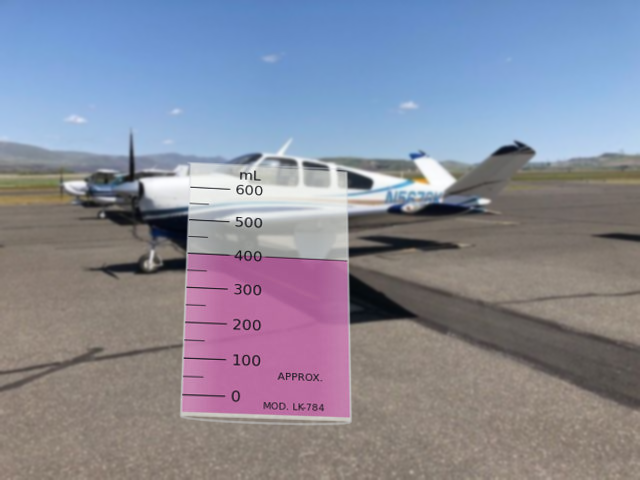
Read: 400mL
